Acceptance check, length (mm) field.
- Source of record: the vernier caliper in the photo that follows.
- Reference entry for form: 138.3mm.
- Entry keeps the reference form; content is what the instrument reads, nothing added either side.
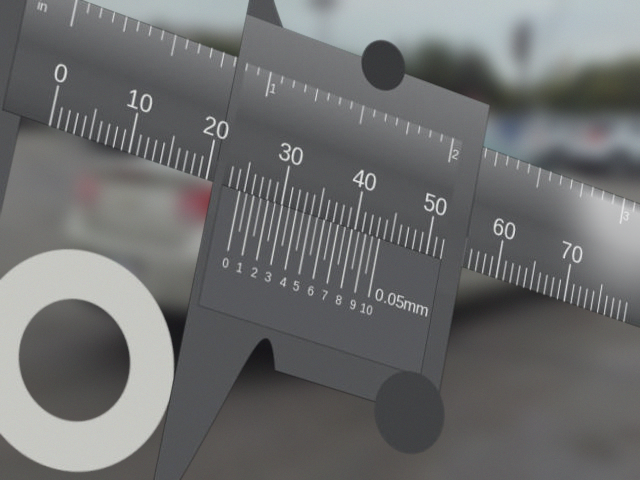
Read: 24.4mm
